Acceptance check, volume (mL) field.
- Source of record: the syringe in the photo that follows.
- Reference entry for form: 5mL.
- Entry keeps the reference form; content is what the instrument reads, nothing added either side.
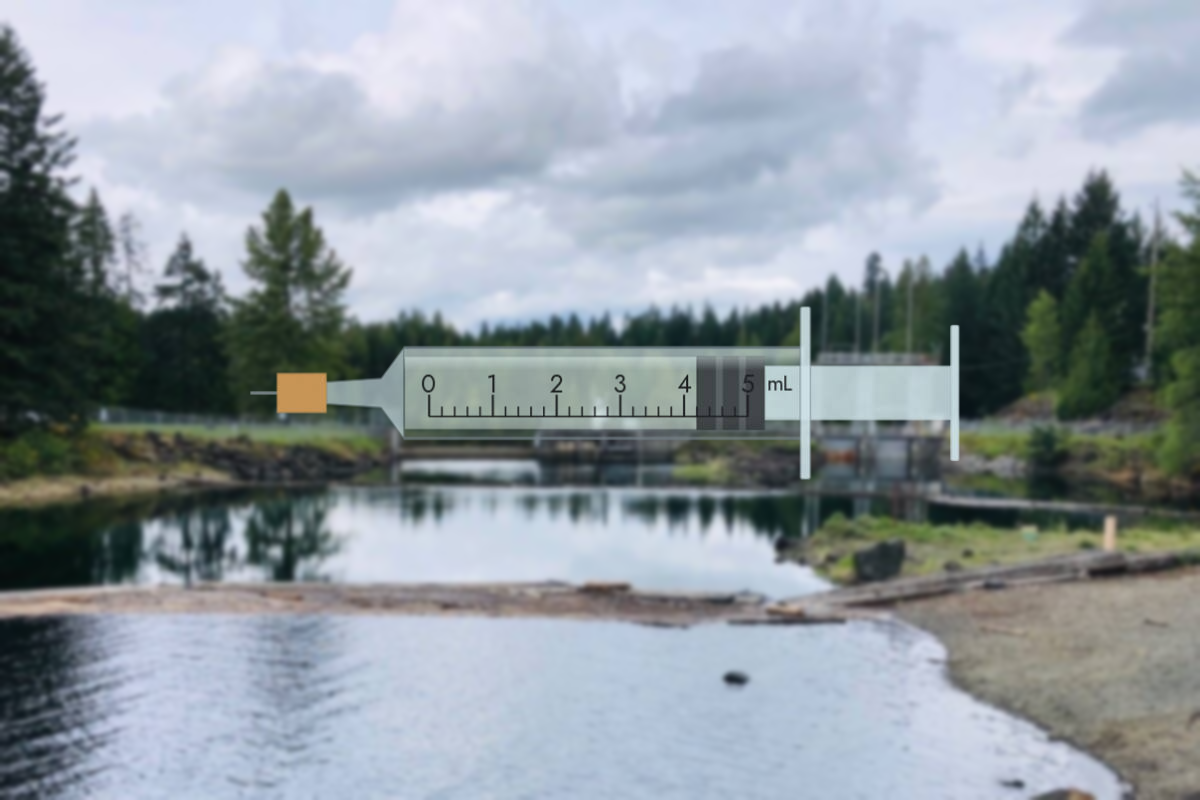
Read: 4.2mL
